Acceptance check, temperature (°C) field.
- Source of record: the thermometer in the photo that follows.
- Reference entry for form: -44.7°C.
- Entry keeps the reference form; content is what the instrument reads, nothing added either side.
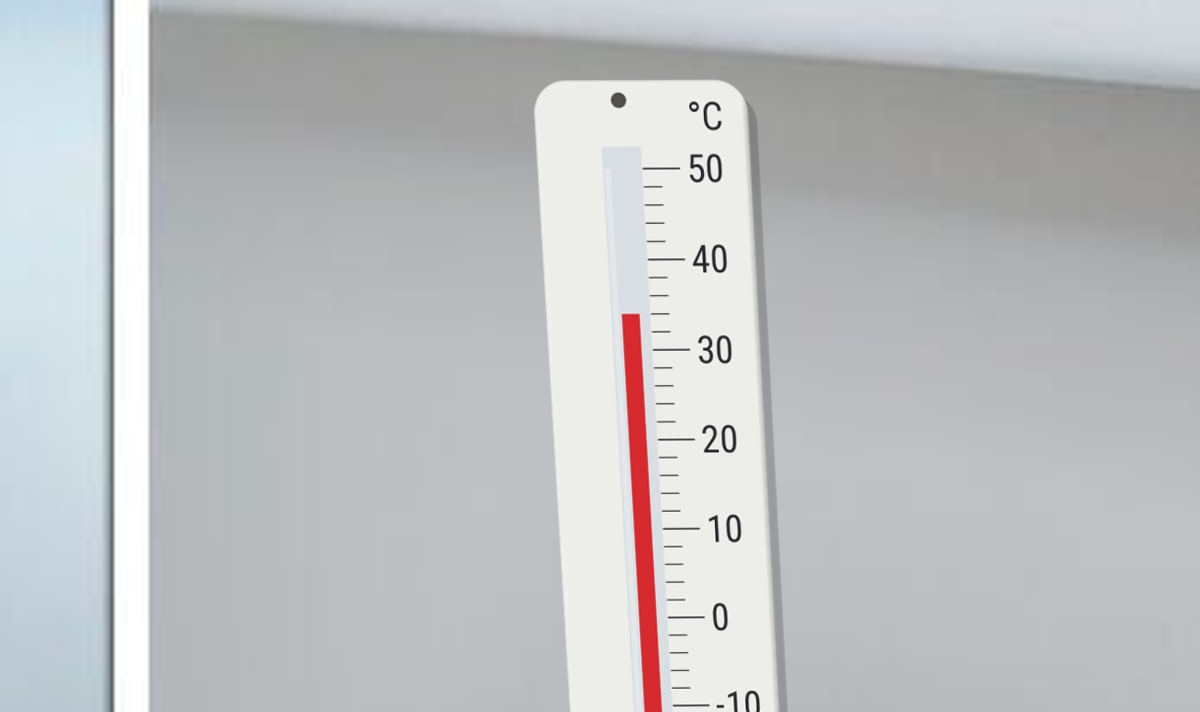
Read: 34°C
